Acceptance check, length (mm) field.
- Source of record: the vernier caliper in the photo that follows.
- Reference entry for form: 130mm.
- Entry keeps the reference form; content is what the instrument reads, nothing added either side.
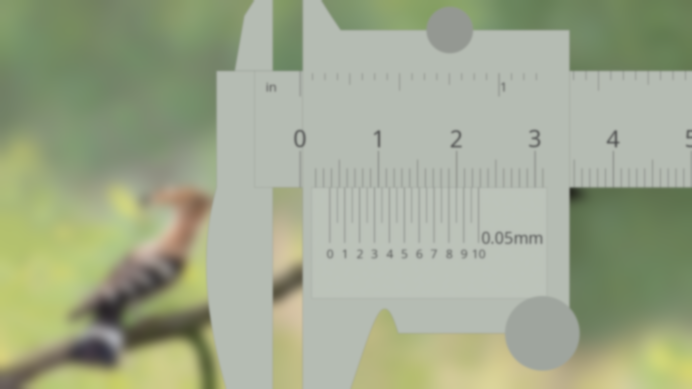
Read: 3.8mm
